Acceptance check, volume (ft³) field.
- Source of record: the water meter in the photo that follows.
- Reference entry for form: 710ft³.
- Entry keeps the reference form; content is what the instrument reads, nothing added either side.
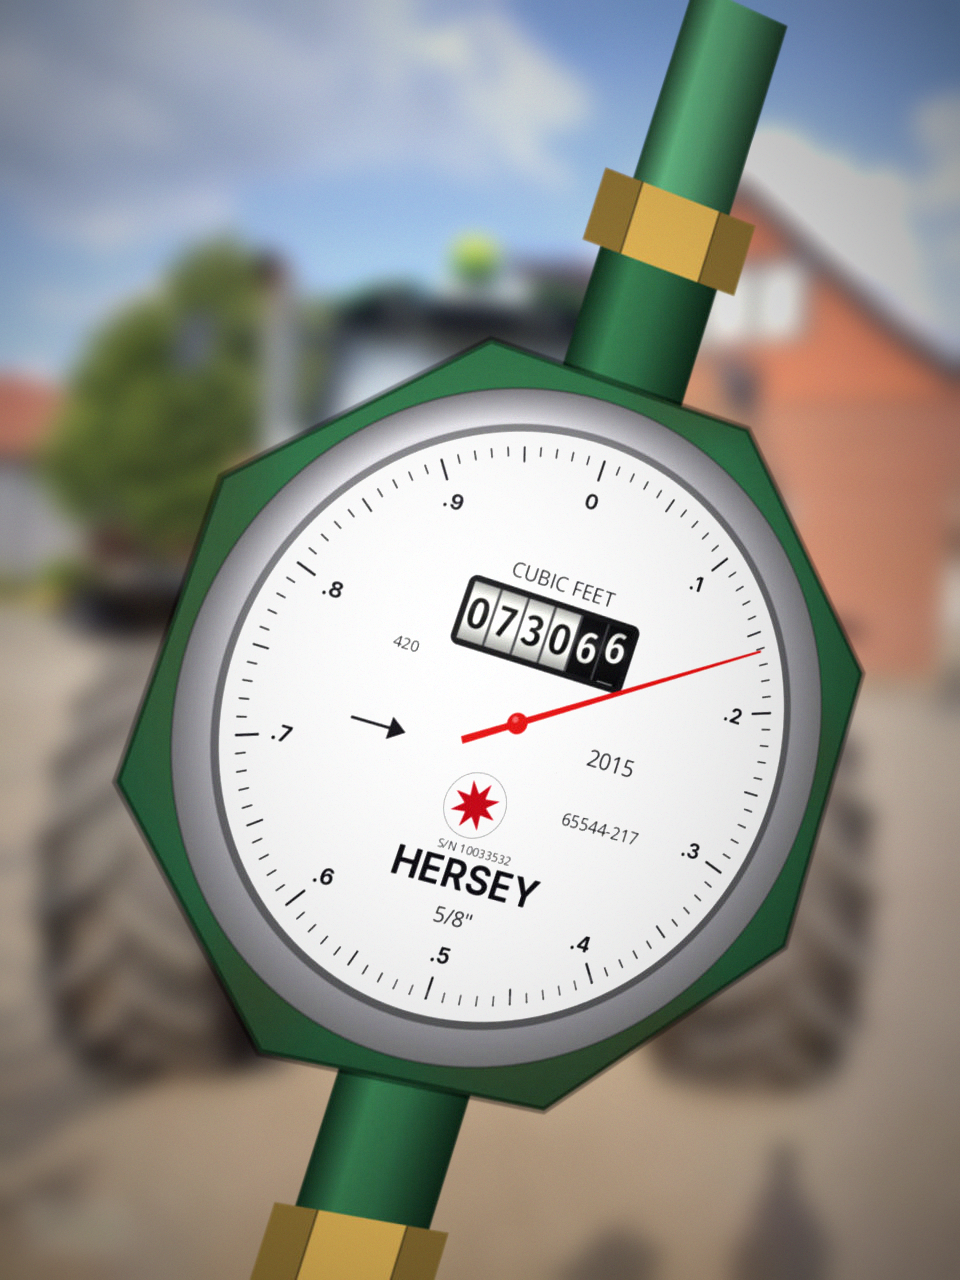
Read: 73066.16ft³
